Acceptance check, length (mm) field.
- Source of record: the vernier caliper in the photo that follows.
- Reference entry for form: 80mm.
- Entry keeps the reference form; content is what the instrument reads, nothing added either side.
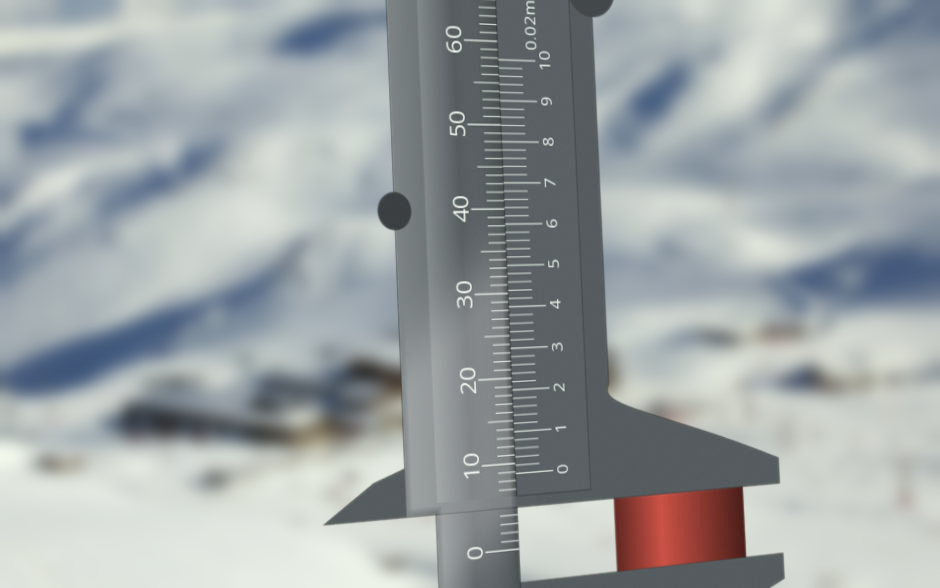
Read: 8.8mm
